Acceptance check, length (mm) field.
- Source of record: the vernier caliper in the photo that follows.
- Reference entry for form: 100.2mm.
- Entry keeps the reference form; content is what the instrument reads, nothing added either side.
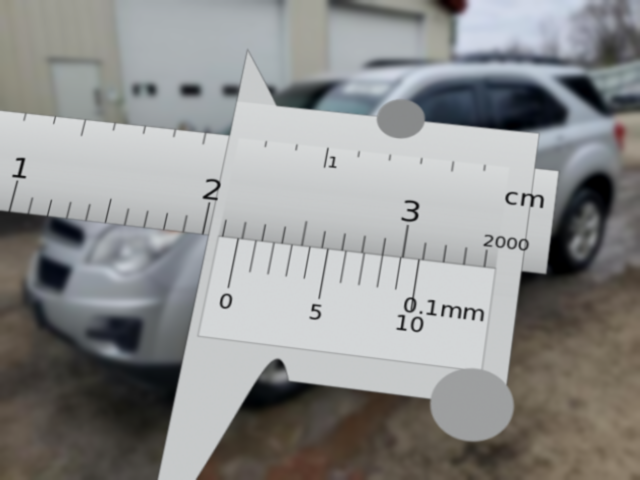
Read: 21.8mm
